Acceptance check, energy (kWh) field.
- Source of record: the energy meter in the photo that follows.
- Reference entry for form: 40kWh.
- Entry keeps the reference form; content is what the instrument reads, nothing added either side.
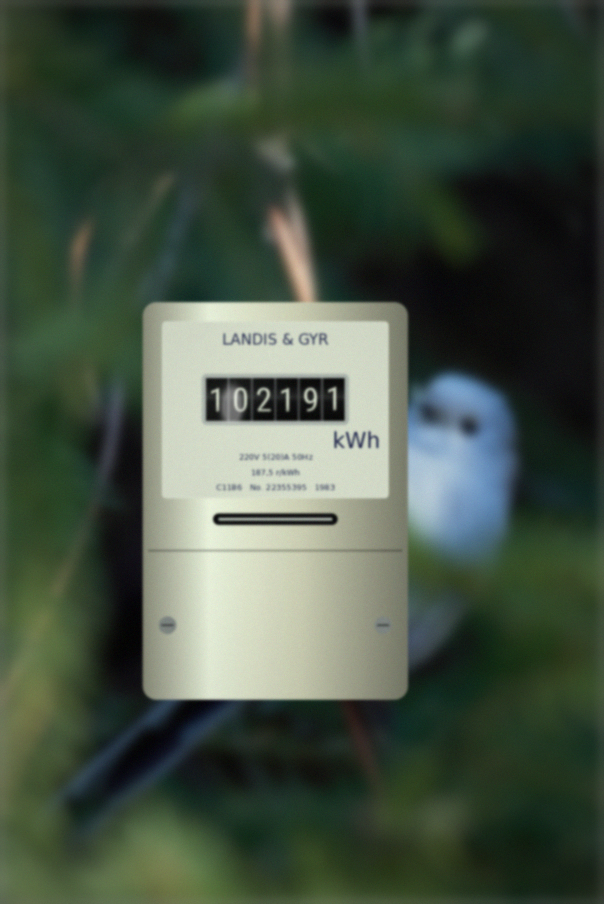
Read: 102191kWh
